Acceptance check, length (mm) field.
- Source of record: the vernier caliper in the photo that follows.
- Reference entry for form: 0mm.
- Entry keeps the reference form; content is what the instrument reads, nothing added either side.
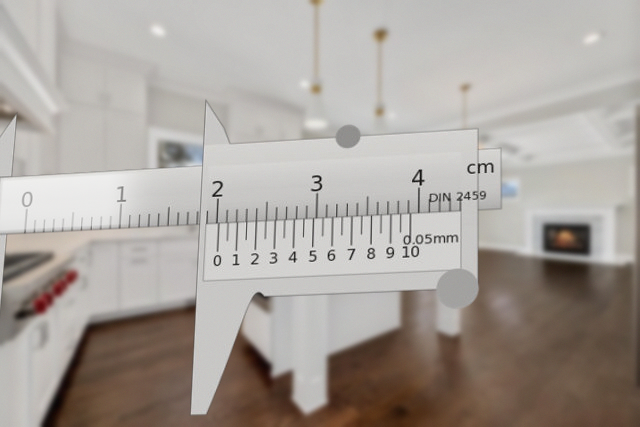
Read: 20.2mm
